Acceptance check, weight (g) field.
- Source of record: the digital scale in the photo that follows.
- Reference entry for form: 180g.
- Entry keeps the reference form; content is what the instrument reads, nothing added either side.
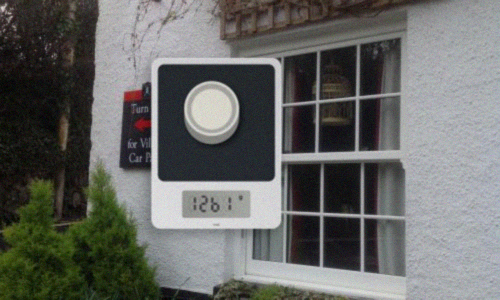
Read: 1261g
